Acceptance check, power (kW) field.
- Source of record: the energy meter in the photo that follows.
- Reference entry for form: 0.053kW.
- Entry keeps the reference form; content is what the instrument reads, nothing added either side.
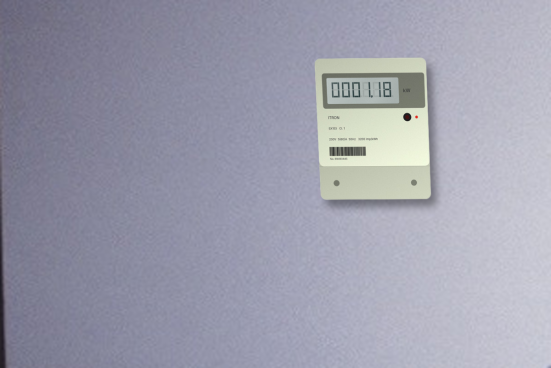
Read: 1.18kW
